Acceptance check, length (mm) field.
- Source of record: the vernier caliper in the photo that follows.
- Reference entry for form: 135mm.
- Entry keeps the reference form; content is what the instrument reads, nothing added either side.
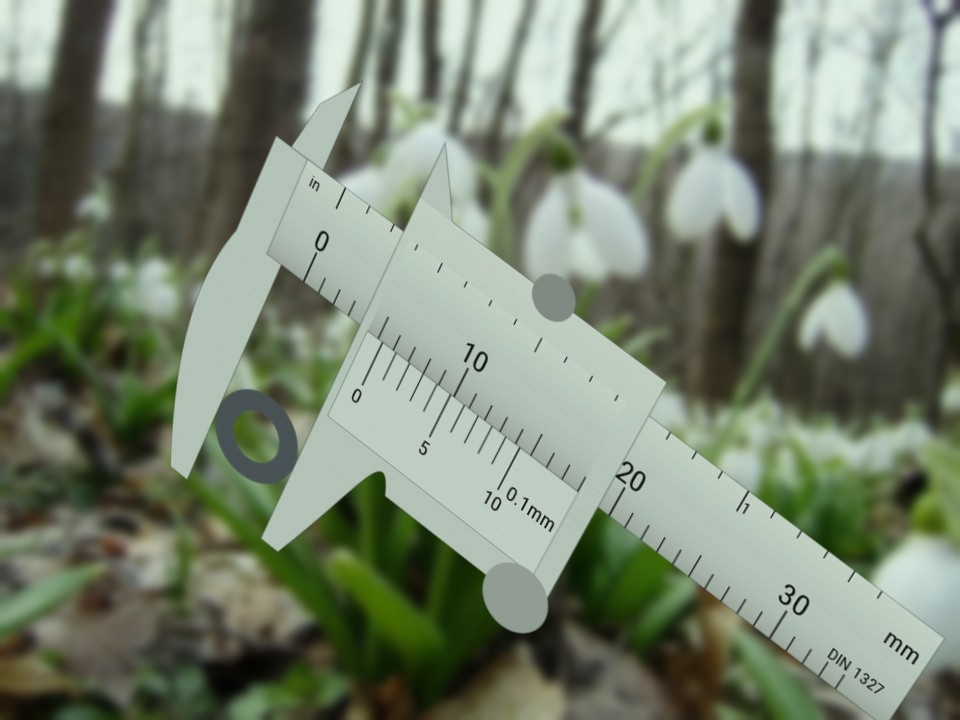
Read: 5.3mm
